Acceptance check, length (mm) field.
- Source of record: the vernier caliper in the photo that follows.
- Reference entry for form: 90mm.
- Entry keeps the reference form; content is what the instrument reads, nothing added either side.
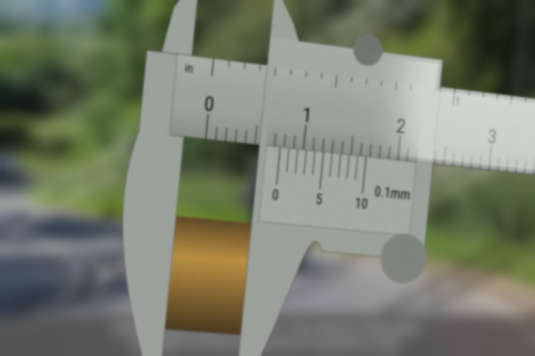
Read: 7.6mm
